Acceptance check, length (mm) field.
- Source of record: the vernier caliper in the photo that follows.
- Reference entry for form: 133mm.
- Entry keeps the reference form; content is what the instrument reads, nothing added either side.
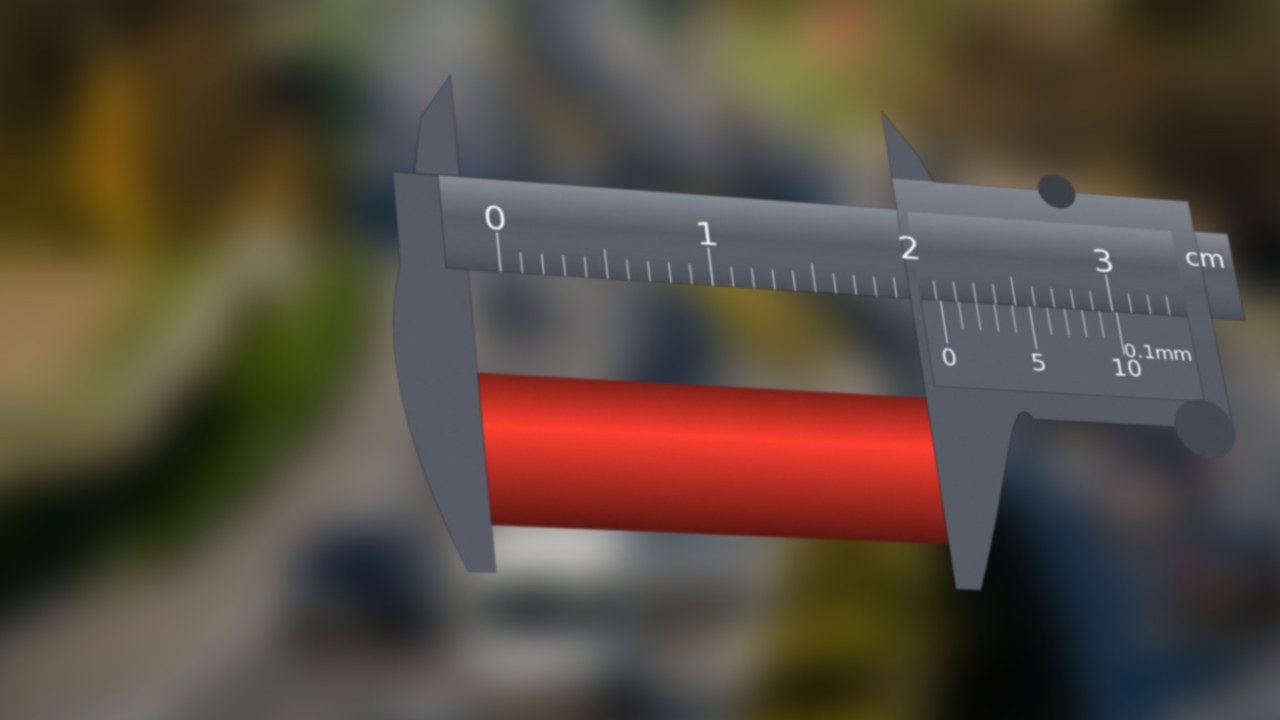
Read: 21.2mm
